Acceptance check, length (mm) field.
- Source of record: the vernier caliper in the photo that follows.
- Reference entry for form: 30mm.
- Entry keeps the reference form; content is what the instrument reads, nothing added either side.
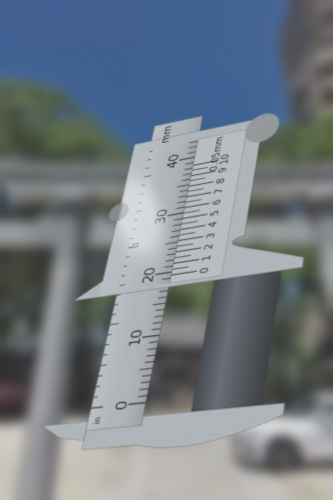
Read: 19.5mm
